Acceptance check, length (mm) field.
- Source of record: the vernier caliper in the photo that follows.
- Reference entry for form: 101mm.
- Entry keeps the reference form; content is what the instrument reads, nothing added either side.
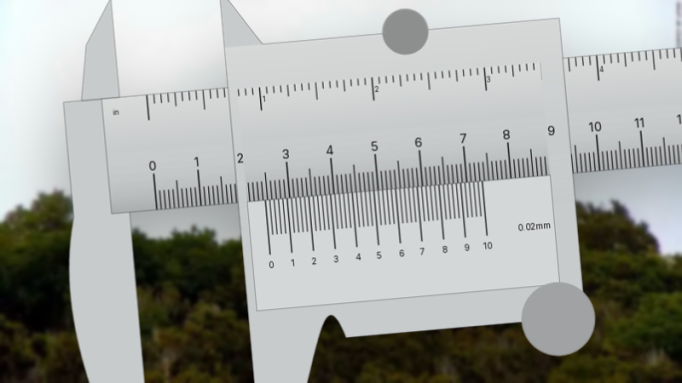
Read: 24.5mm
